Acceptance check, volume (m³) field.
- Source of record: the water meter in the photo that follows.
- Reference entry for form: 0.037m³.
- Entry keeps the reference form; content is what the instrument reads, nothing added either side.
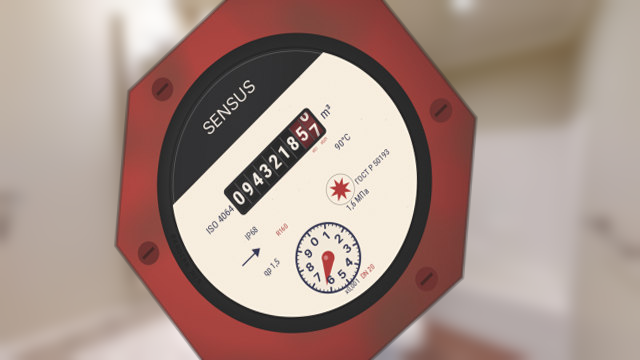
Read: 943218.566m³
